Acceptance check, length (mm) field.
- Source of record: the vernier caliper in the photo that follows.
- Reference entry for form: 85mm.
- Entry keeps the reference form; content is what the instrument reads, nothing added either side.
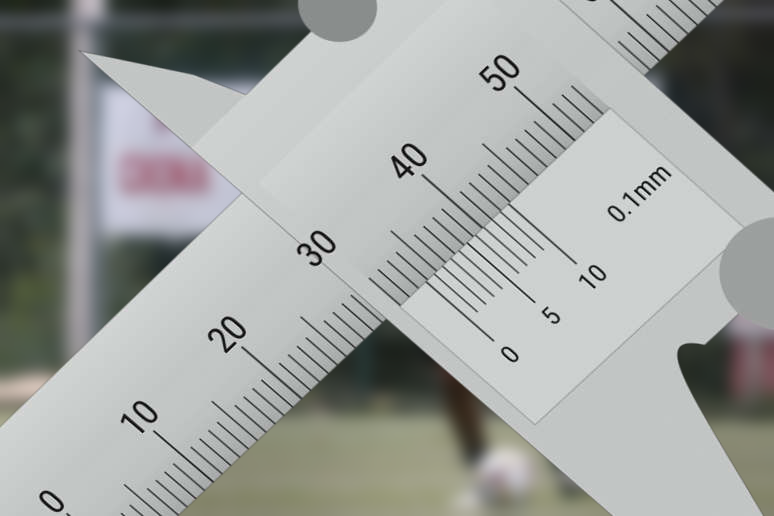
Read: 33.8mm
